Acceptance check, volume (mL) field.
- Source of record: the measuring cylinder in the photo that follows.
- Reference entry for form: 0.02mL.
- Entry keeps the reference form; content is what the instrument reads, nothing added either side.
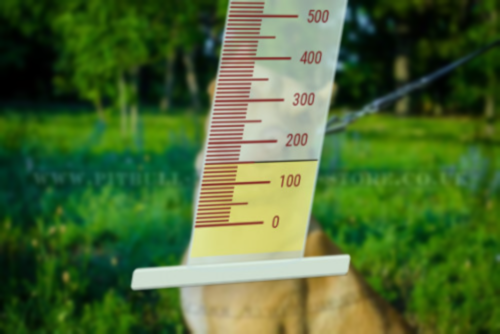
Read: 150mL
